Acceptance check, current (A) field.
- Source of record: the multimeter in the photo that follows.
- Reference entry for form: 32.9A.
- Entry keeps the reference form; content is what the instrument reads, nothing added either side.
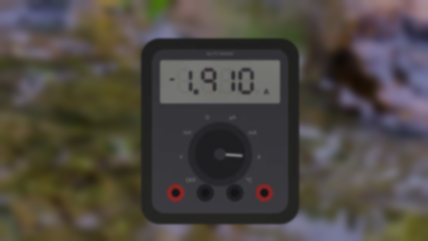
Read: -1.910A
